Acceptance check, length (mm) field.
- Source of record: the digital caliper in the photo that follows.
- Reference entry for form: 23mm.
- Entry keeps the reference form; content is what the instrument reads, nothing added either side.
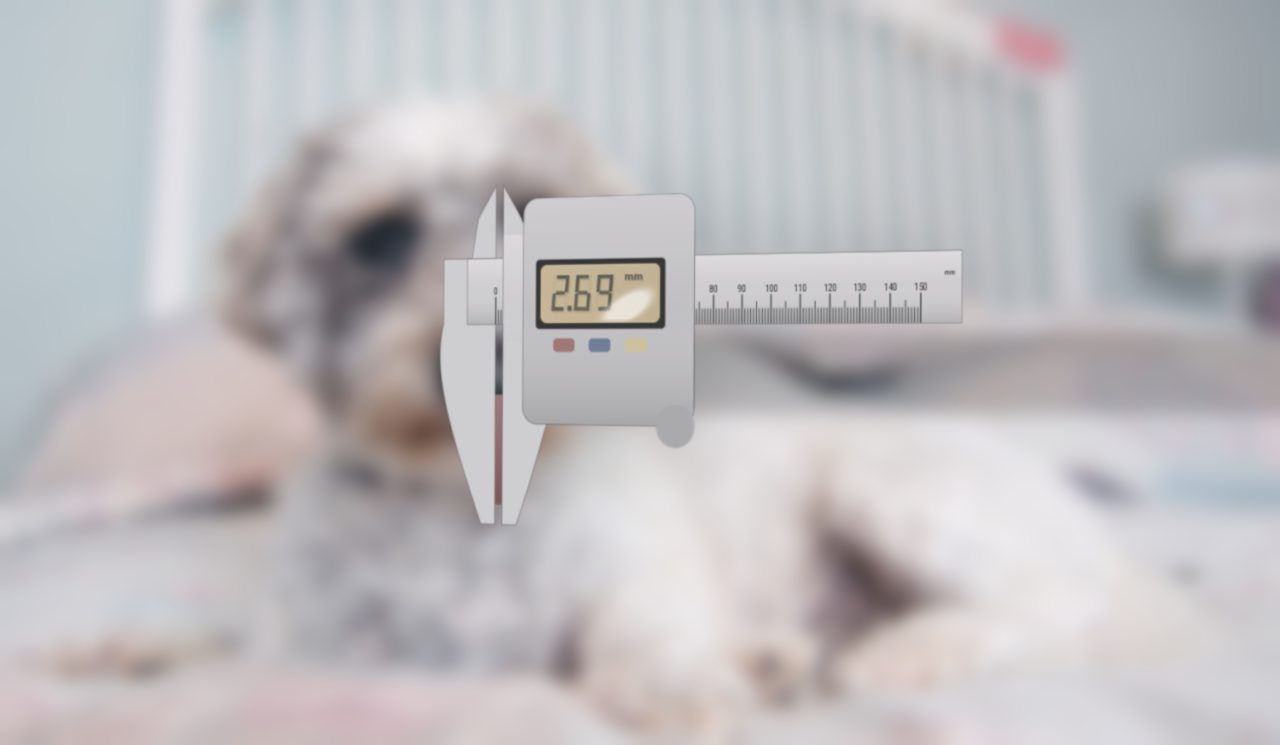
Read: 2.69mm
